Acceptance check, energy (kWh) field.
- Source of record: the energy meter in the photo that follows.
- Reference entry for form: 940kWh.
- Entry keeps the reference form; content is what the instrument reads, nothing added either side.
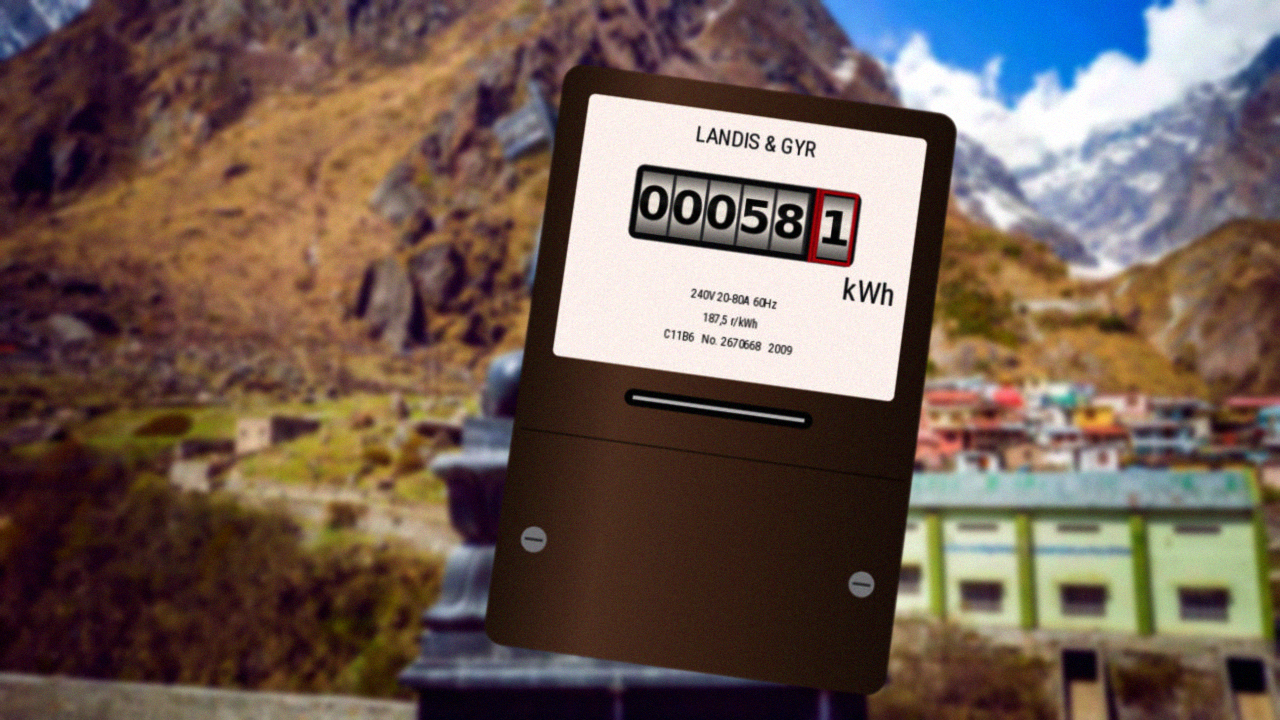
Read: 58.1kWh
